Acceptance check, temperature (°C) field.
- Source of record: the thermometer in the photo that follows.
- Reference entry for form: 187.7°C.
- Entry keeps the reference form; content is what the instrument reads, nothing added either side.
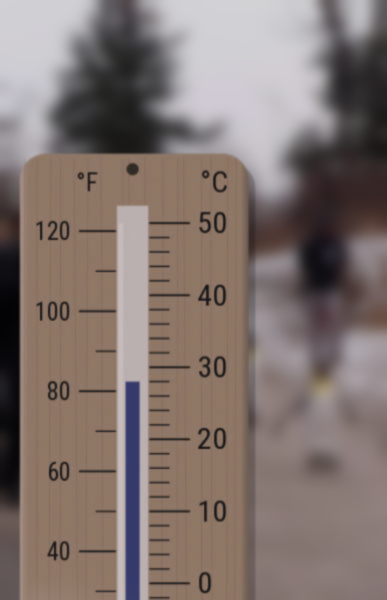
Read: 28°C
